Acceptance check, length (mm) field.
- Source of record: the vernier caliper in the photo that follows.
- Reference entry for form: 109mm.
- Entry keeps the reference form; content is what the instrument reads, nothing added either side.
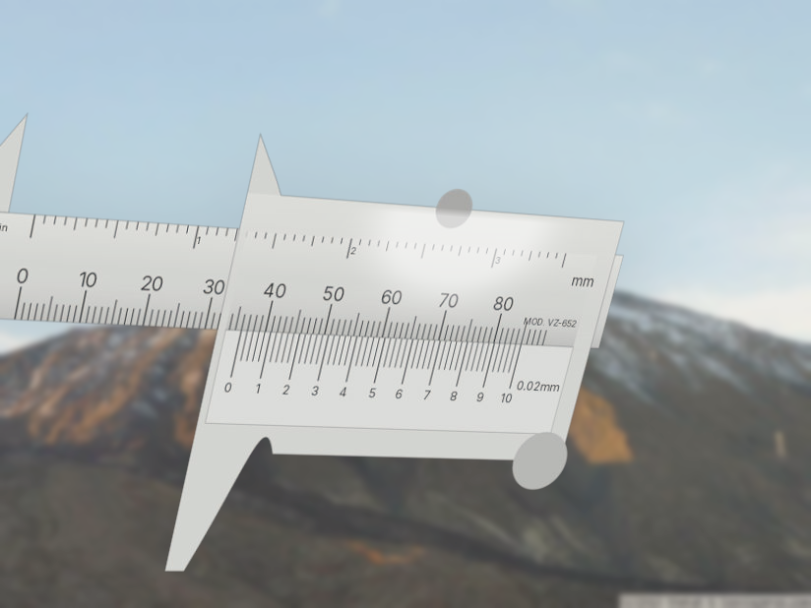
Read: 36.0mm
